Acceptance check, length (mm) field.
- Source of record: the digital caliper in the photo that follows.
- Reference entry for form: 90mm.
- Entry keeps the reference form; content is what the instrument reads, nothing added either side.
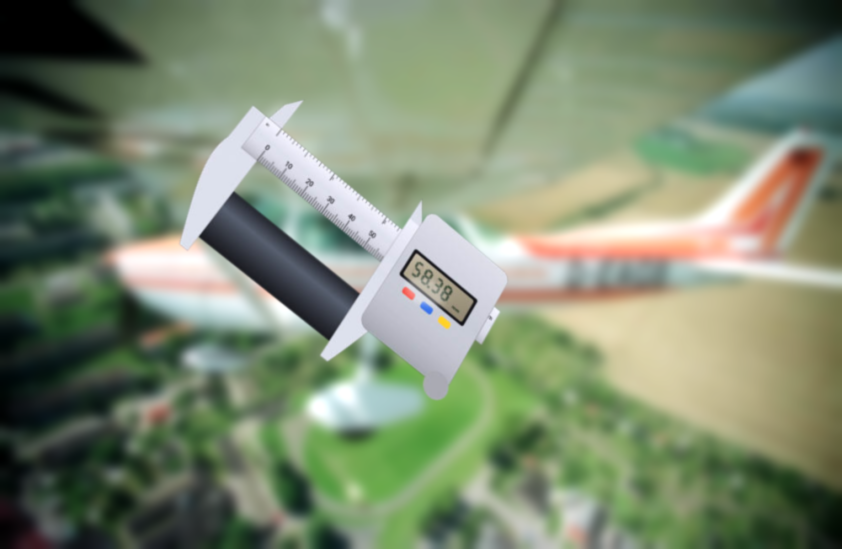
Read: 58.38mm
